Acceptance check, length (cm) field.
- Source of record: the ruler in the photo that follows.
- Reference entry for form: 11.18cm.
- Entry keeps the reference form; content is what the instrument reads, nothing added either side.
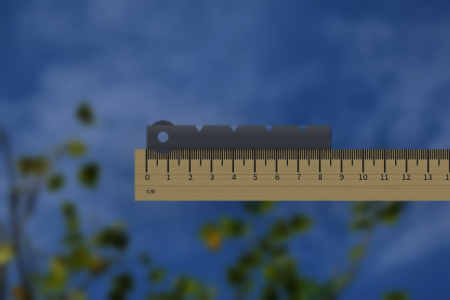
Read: 8.5cm
